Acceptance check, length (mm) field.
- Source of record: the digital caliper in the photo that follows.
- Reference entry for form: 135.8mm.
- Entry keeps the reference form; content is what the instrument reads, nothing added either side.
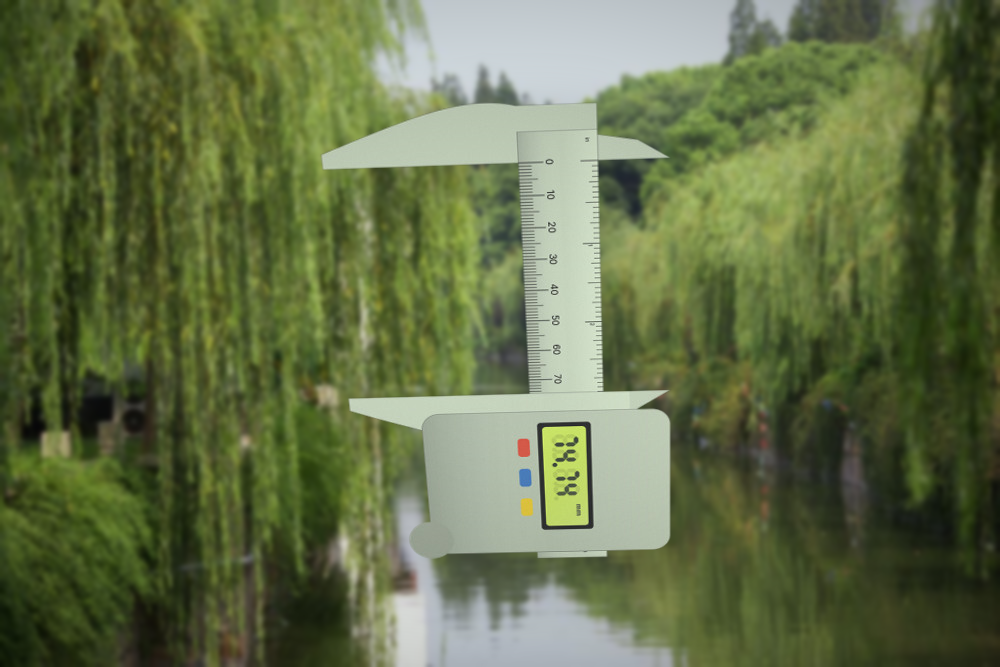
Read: 74.74mm
